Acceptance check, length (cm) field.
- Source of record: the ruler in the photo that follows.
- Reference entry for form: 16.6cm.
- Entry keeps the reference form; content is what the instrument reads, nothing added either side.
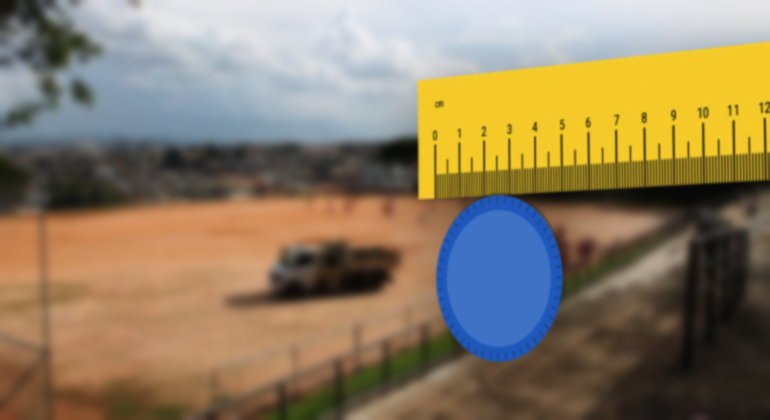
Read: 5cm
